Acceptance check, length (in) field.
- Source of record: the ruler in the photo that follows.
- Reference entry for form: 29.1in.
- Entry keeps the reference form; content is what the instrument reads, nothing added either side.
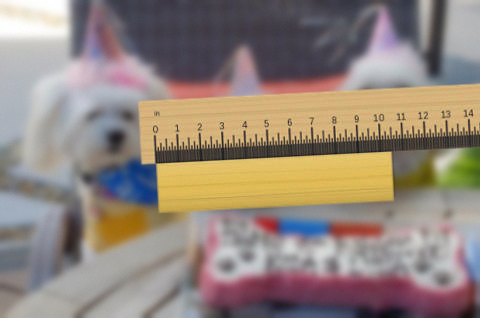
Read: 10.5in
